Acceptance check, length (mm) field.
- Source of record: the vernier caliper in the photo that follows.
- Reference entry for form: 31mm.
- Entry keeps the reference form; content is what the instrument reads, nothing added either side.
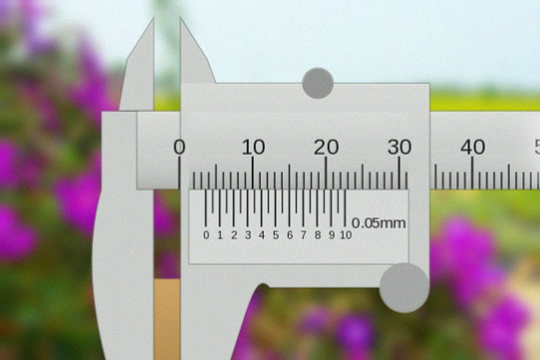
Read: 3.6mm
